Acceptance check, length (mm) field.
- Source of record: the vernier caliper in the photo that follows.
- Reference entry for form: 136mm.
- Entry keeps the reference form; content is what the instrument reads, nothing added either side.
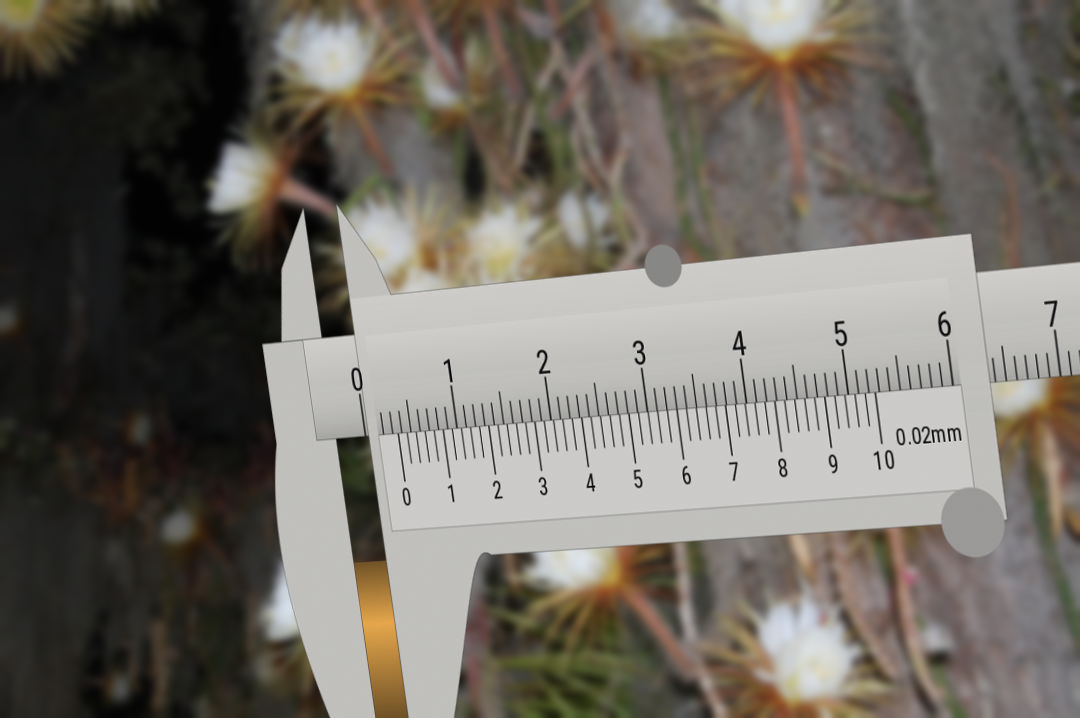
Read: 3.6mm
